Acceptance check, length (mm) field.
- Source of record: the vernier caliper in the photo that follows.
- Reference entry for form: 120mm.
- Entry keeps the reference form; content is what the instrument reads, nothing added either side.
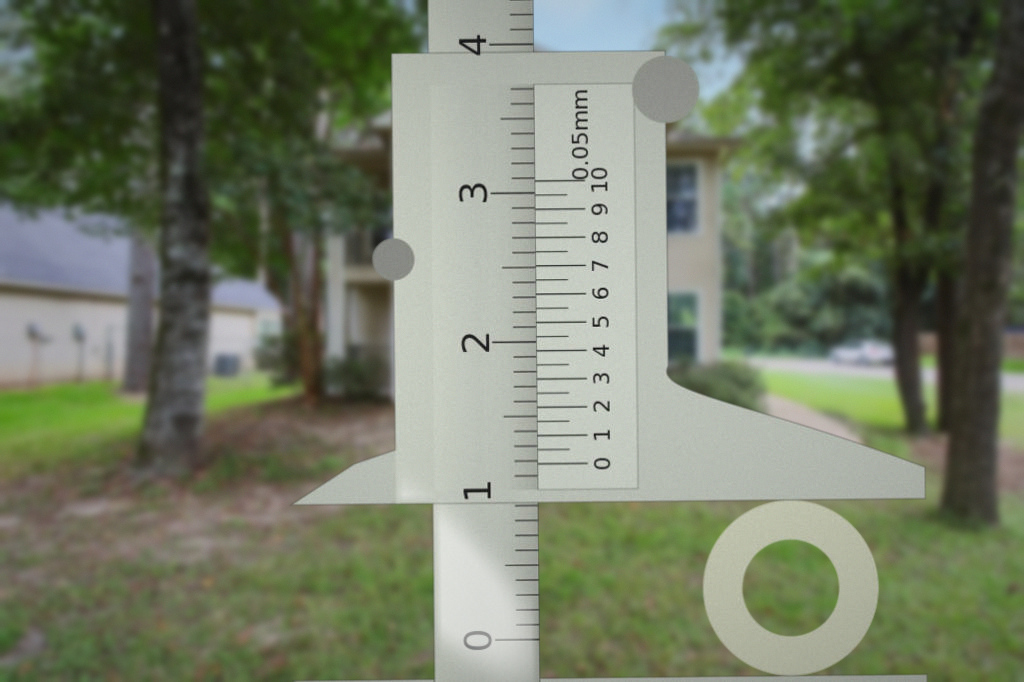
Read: 11.8mm
